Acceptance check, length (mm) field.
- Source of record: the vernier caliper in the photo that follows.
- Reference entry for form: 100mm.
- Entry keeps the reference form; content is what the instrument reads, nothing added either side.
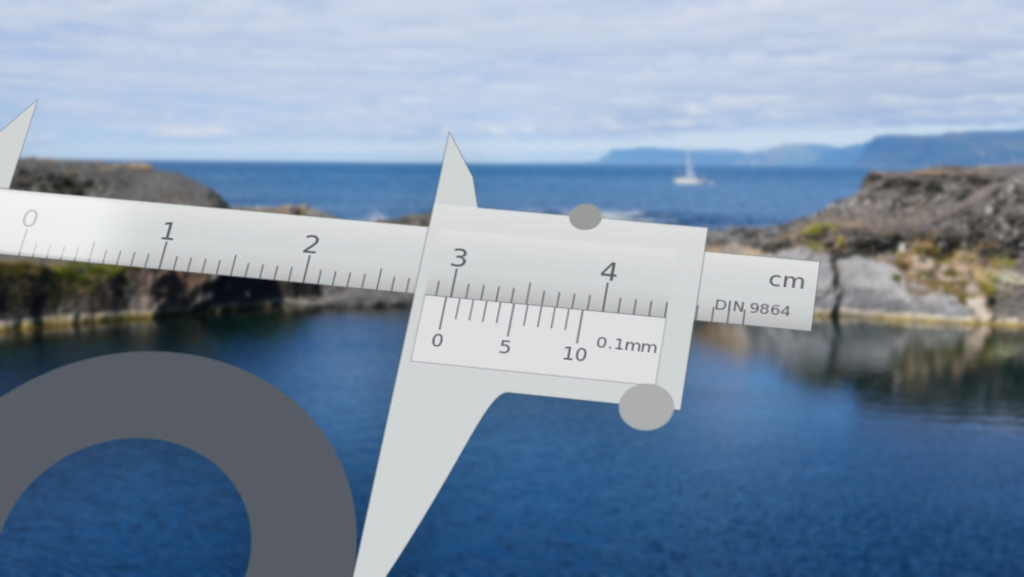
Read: 29.7mm
